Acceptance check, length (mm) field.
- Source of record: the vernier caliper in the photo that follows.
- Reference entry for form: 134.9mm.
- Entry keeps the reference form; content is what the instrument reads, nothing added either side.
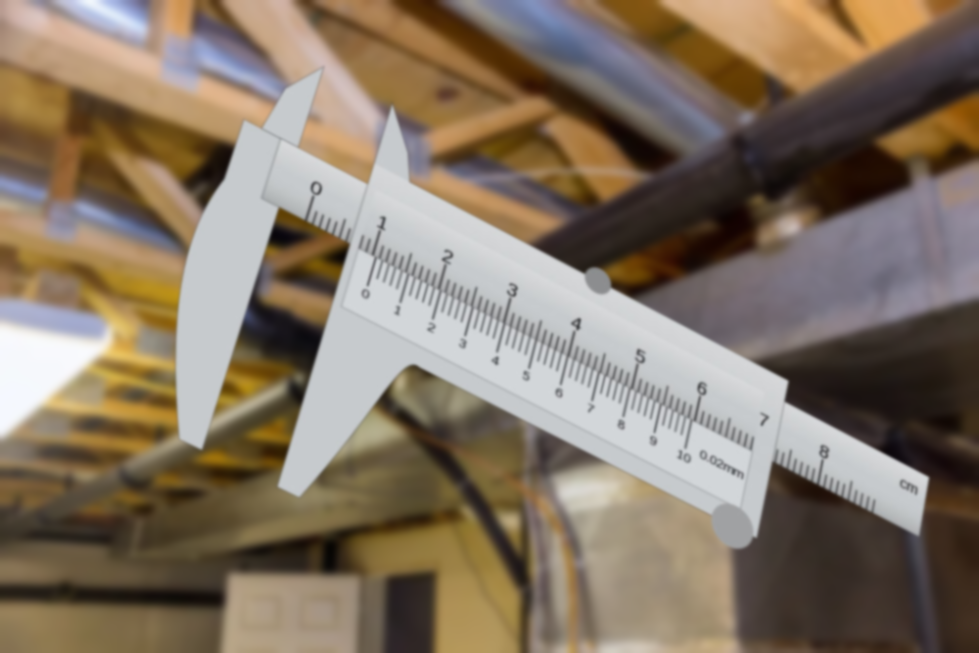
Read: 10.5mm
